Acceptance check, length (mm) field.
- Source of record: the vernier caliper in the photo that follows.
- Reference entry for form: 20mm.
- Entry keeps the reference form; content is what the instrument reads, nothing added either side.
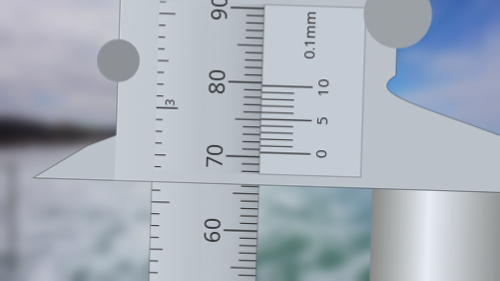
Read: 70.6mm
